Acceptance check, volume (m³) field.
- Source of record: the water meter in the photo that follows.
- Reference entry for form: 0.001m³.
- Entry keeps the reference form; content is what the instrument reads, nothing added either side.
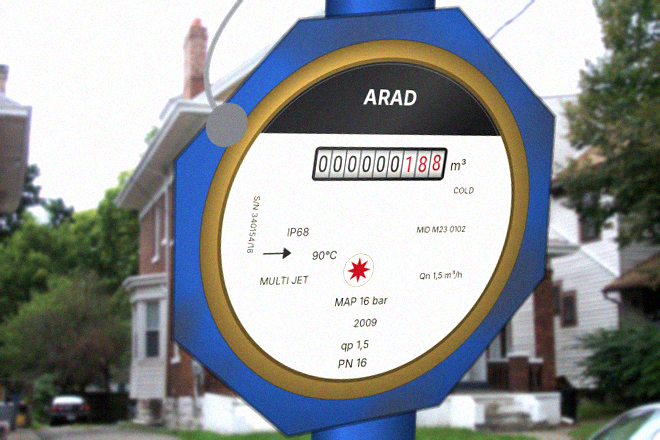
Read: 0.188m³
